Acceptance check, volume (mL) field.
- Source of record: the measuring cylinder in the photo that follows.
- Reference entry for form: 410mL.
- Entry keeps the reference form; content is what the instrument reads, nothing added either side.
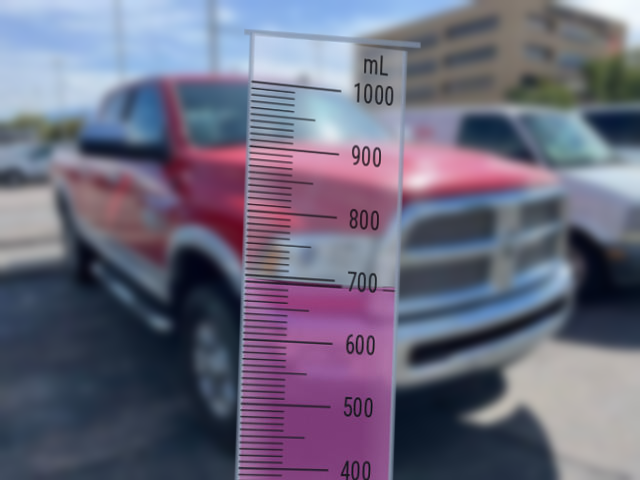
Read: 690mL
